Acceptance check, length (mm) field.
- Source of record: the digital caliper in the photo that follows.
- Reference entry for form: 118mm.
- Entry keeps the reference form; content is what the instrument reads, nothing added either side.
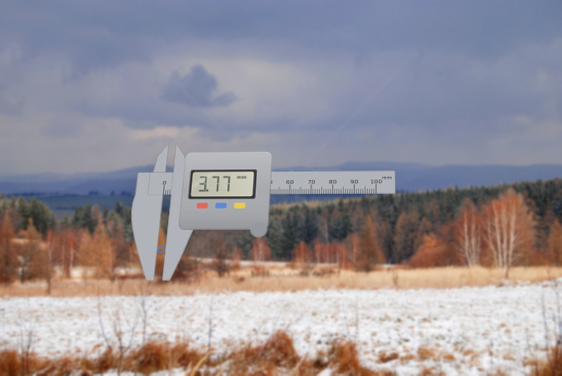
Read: 3.77mm
